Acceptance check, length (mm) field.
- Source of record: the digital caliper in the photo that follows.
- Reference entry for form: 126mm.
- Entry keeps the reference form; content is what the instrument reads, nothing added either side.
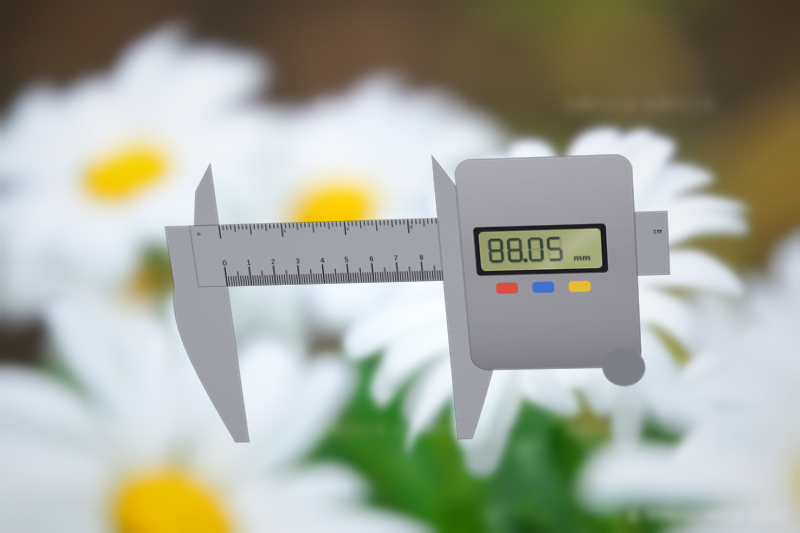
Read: 88.05mm
